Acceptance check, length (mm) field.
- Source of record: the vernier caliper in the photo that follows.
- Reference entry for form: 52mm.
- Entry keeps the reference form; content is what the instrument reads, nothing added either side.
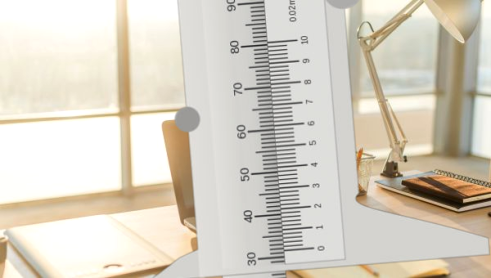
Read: 31.5mm
